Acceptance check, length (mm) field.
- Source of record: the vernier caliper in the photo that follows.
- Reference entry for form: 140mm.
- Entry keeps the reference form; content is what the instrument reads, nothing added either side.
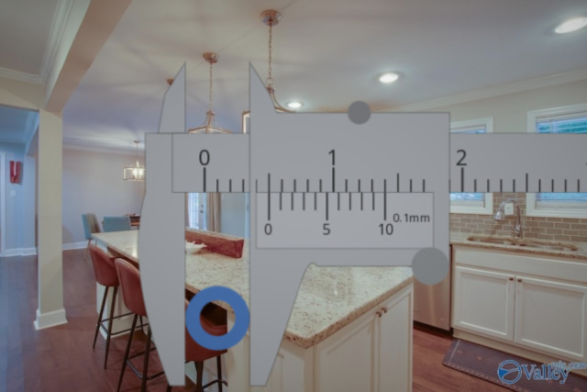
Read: 5.0mm
